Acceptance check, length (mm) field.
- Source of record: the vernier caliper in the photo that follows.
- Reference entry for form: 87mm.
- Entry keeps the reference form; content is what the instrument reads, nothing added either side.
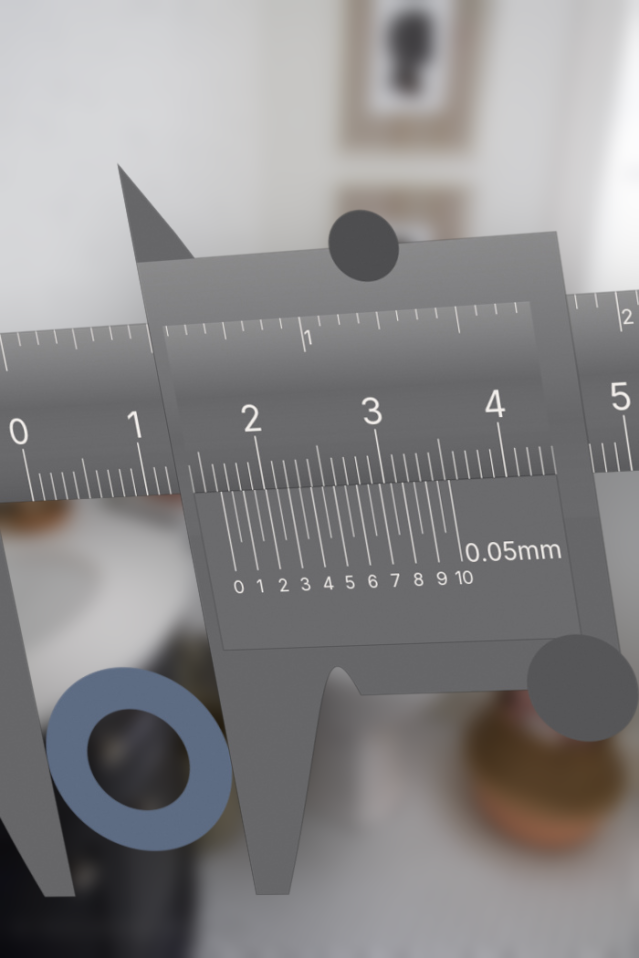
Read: 16.3mm
